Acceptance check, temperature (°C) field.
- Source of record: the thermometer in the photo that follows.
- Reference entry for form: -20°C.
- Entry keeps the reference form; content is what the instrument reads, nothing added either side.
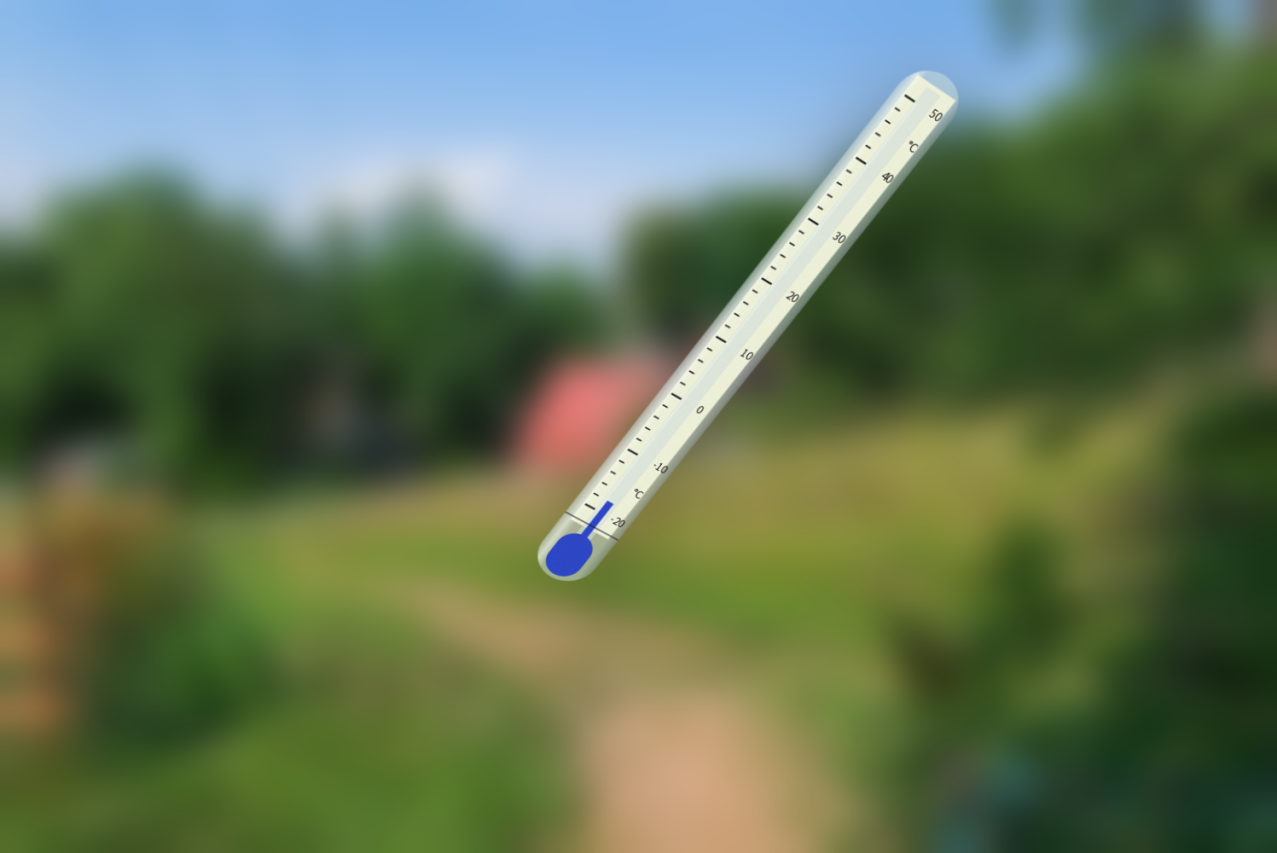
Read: -18°C
